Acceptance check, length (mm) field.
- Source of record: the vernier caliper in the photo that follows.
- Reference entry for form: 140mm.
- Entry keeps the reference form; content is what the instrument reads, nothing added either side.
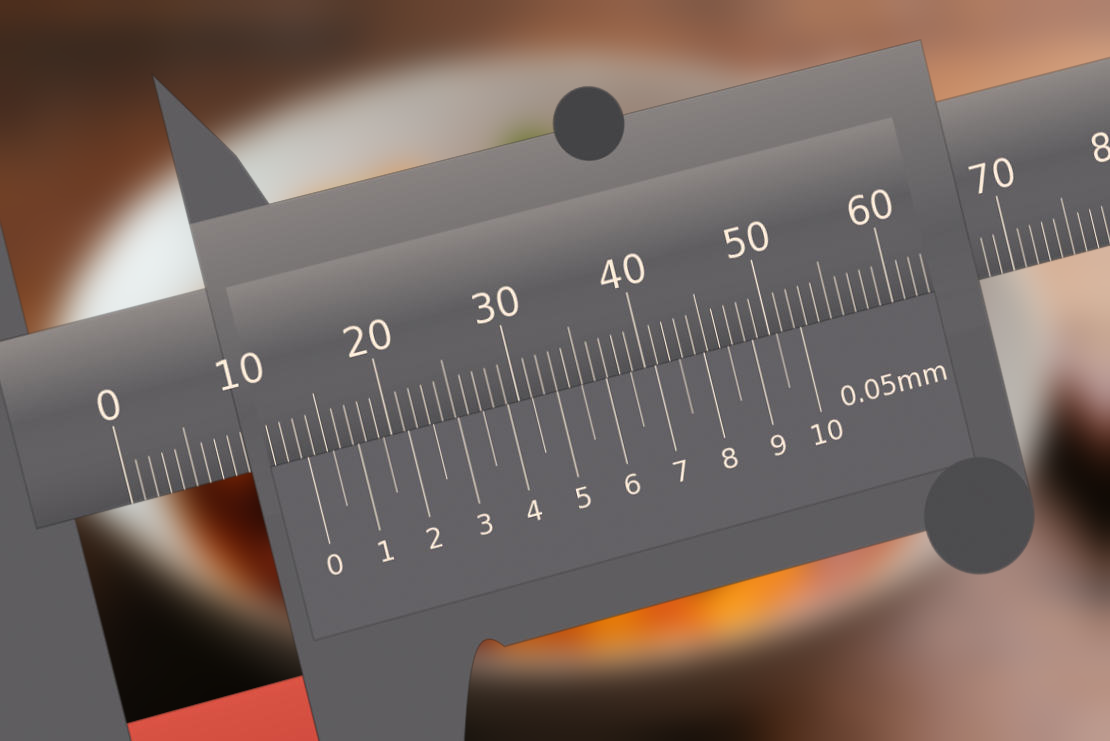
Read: 13.5mm
